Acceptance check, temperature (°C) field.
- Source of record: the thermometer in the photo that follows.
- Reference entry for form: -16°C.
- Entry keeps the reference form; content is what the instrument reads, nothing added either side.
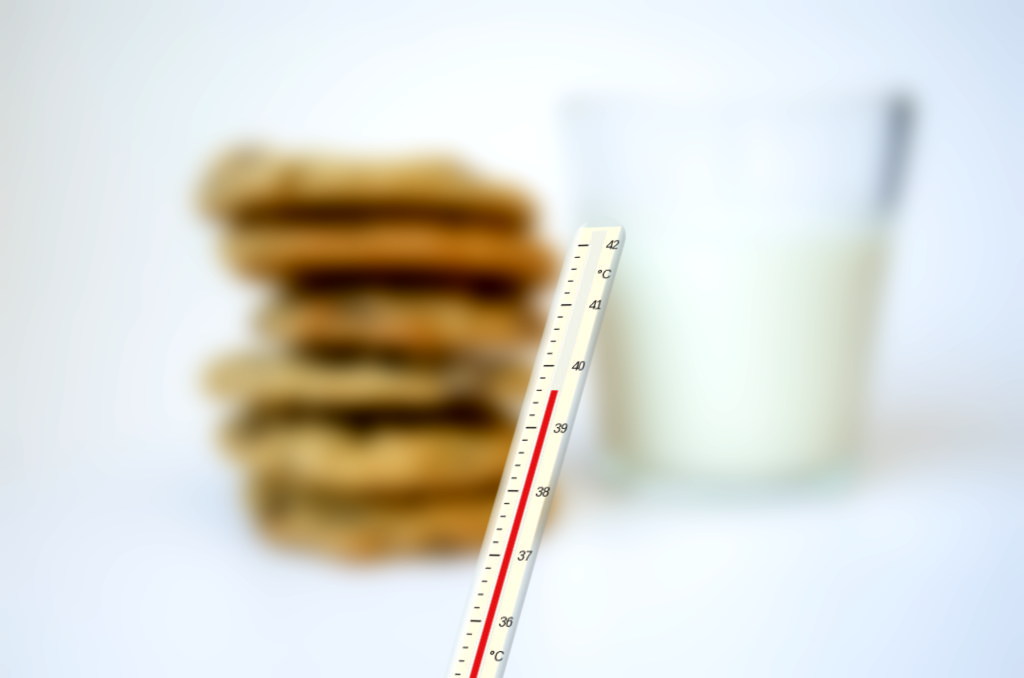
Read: 39.6°C
